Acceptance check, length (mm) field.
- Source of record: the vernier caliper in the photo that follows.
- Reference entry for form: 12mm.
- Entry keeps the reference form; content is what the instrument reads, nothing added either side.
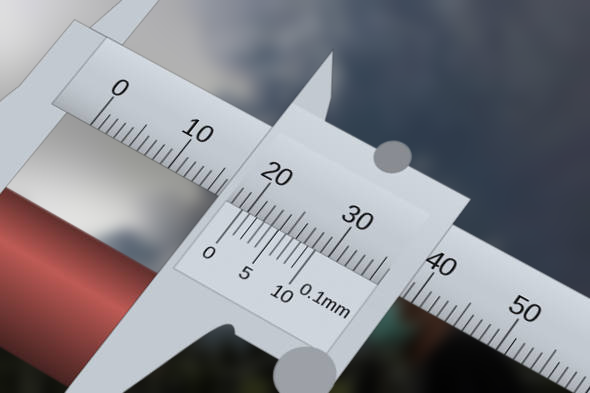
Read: 19.4mm
